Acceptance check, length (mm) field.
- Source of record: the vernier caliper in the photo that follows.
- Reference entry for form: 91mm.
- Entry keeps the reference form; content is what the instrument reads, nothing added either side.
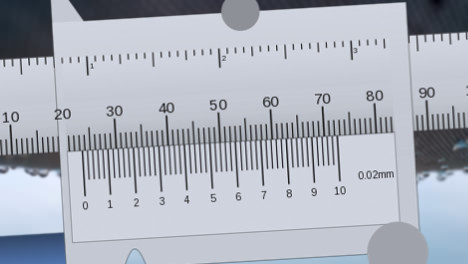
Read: 23.5mm
